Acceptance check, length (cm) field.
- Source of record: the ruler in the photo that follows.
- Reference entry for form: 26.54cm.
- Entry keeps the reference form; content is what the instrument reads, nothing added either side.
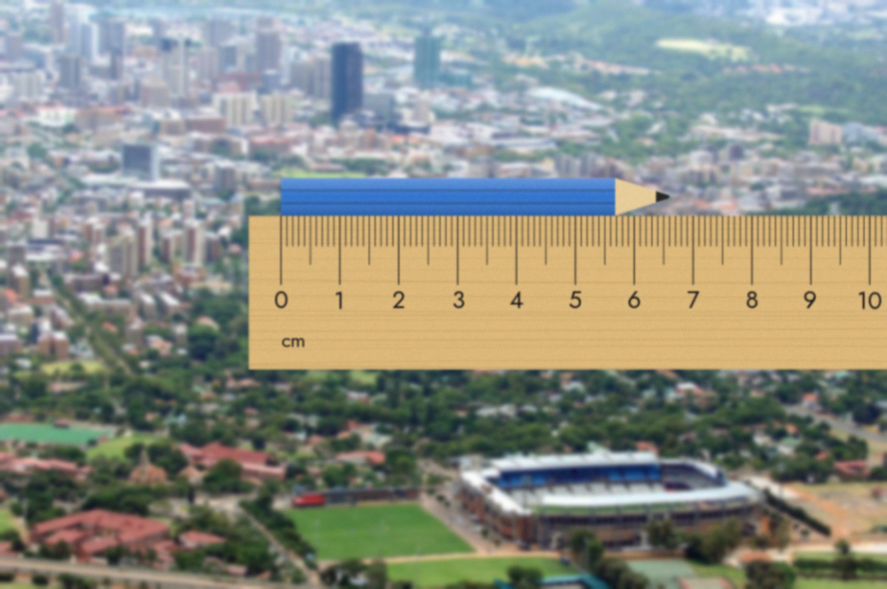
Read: 6.6cm
